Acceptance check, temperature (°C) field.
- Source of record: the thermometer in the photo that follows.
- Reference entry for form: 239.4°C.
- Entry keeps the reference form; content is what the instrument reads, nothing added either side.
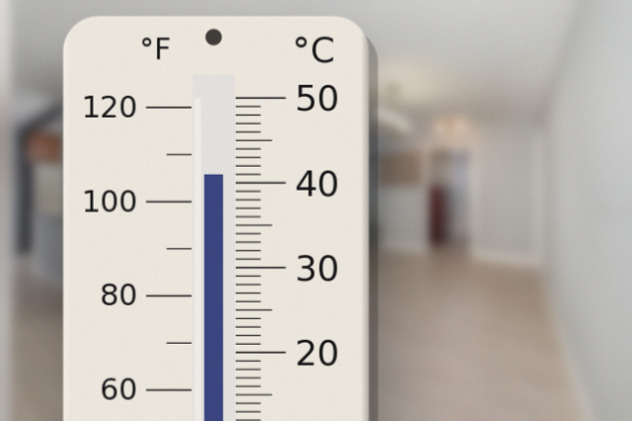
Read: 41°C
